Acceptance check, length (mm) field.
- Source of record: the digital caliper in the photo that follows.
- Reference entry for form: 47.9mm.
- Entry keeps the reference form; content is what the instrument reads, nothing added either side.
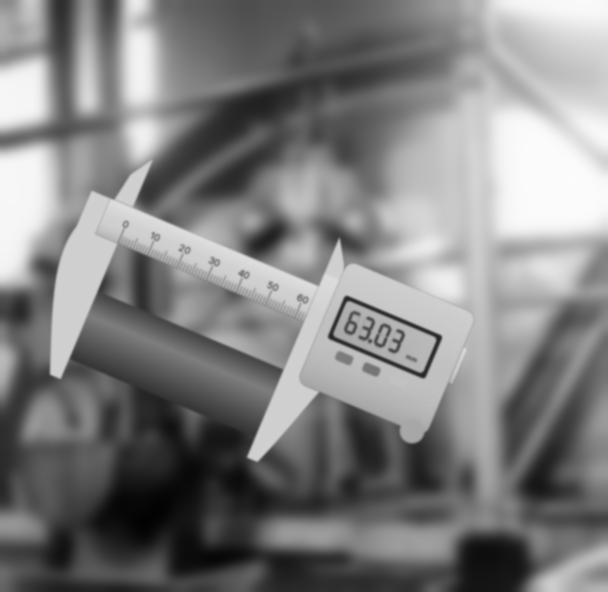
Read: 63.03mm
